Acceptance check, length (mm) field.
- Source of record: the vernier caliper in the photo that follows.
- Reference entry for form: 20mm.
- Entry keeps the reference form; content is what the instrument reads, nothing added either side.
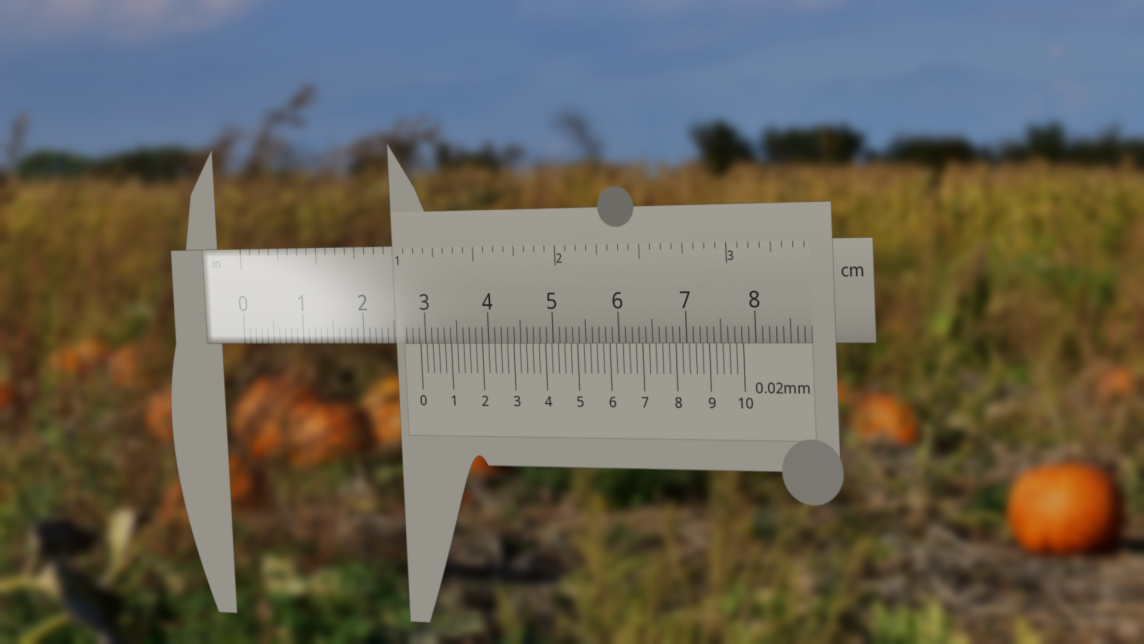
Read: 29.2mm
